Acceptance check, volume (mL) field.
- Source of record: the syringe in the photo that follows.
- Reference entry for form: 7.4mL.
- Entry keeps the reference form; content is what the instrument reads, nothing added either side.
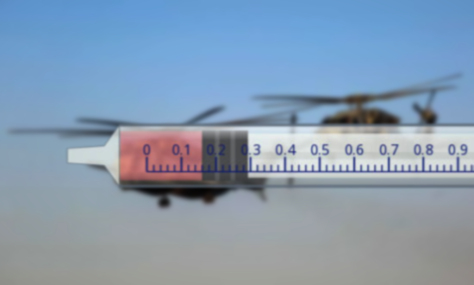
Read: 0.16mL
